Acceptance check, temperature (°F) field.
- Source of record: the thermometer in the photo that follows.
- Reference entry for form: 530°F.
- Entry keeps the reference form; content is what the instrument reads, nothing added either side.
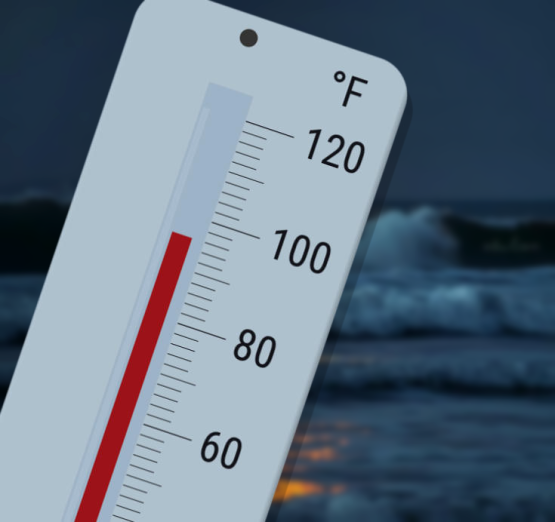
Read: 96°F
